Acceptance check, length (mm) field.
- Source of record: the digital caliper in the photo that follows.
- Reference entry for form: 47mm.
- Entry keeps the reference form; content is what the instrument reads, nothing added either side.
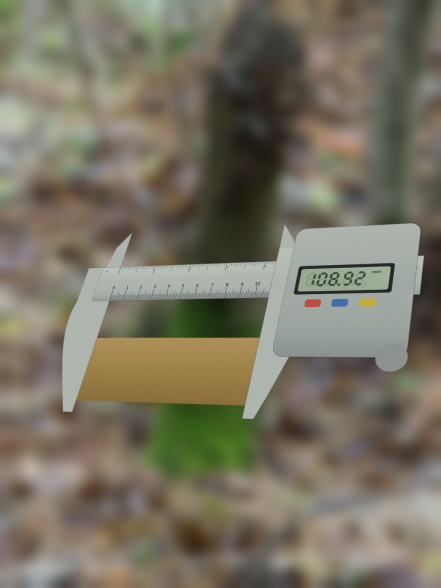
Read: 108.92mm
